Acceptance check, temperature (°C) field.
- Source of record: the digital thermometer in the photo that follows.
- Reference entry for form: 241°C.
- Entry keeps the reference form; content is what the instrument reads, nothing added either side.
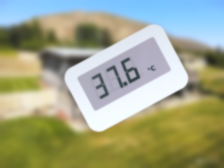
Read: 37.6°C
